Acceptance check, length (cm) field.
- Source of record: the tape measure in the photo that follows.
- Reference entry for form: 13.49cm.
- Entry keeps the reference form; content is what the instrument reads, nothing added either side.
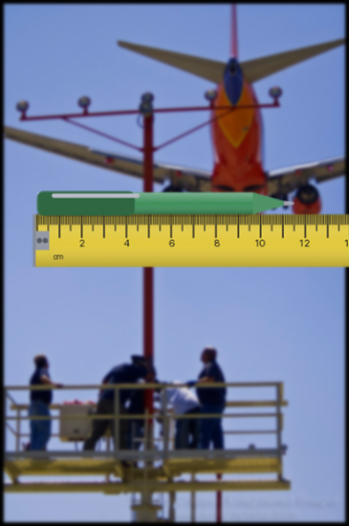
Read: 11.5cm
